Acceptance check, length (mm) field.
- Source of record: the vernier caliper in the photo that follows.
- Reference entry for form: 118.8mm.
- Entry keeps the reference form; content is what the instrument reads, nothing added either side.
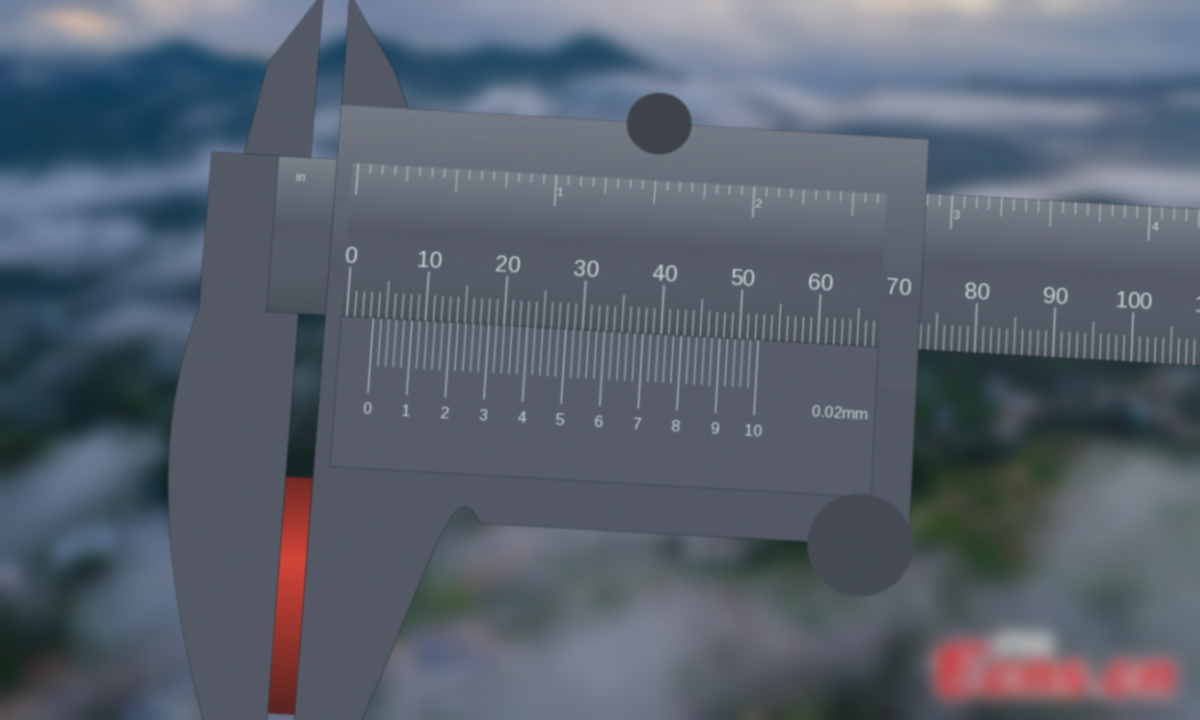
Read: 3.4mm
